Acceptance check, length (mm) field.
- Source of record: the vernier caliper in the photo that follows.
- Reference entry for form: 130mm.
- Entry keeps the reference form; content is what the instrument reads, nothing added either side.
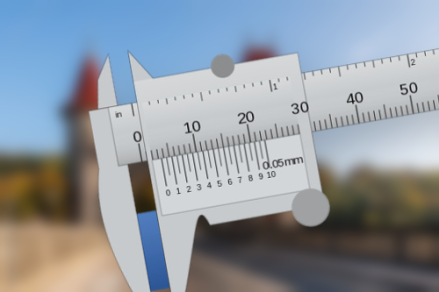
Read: 3.6mm
